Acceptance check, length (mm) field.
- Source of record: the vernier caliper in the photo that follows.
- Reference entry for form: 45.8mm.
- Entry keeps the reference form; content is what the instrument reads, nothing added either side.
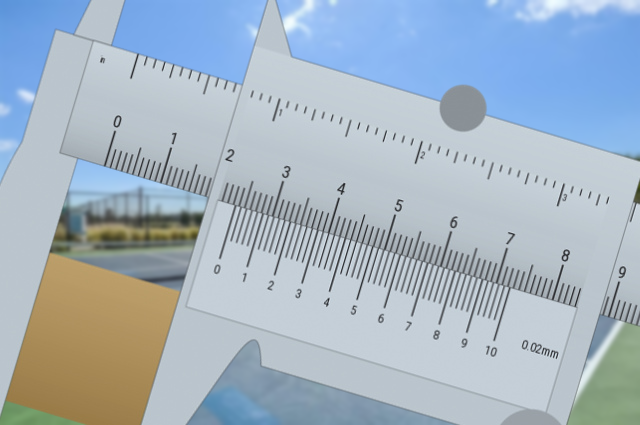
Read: 23.4mm
